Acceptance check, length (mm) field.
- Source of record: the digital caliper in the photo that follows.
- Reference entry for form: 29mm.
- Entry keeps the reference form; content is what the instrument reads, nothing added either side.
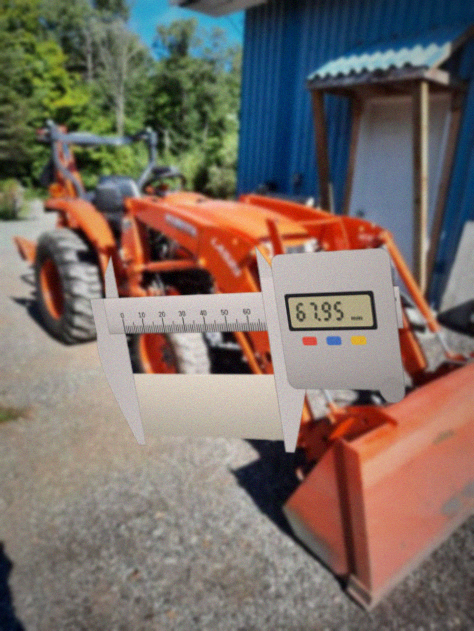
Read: 67.95mm
